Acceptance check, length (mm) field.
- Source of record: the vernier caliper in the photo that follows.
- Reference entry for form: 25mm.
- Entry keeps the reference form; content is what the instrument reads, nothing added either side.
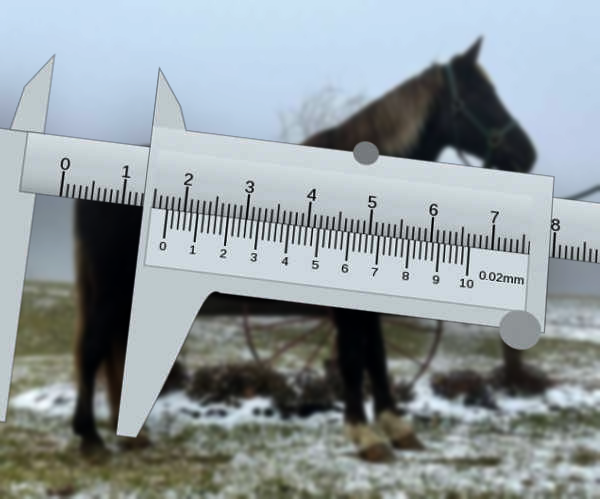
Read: 17.2mm
